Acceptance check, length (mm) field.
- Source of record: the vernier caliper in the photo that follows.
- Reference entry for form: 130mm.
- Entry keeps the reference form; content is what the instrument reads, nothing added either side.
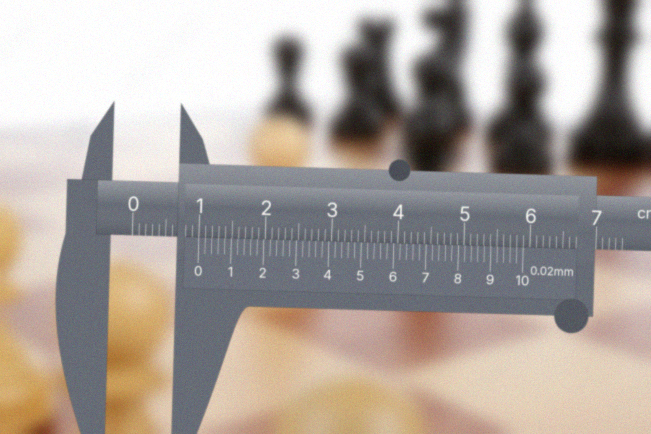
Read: 10.0mm
